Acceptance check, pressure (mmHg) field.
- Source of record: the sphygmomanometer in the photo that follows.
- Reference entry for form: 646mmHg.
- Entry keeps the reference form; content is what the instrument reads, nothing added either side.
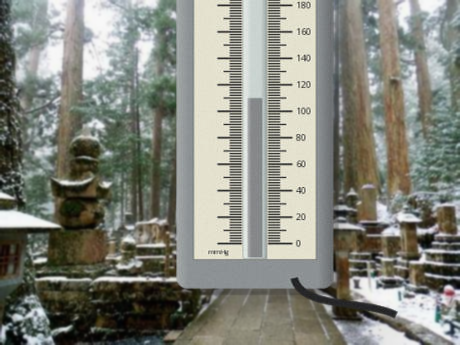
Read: 110mmHg
